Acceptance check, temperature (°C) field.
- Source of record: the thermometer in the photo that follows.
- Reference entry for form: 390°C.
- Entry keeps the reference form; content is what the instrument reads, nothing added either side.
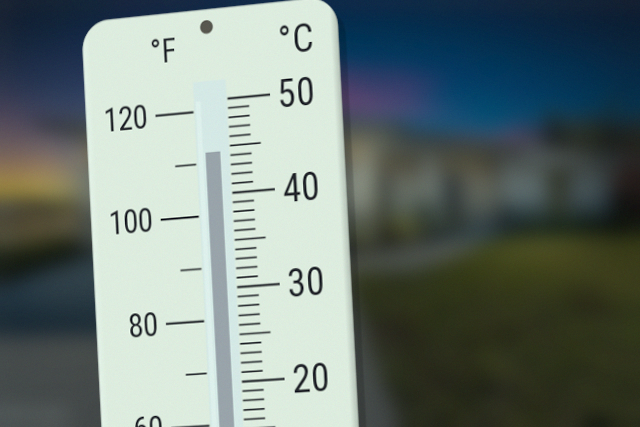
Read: 44.5°C
